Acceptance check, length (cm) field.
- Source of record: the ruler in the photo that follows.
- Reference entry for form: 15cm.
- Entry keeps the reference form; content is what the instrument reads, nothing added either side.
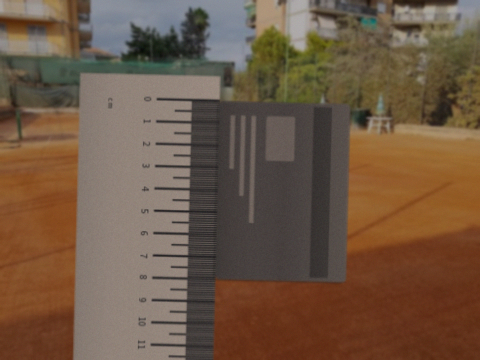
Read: 8cm
